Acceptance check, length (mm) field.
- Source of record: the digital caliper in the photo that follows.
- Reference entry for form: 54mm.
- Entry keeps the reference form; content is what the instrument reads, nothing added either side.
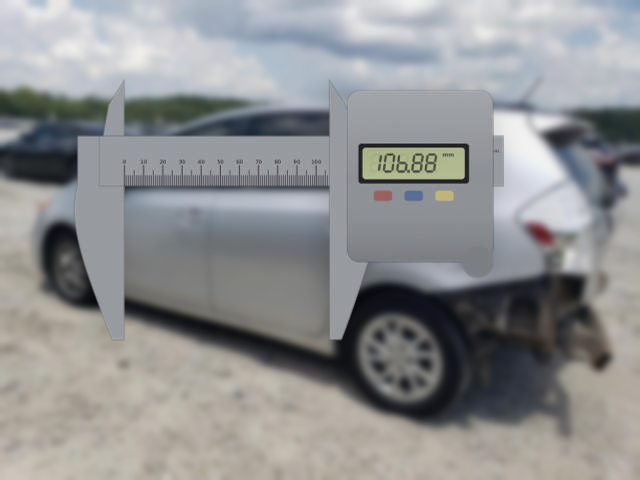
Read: 106.88mm
